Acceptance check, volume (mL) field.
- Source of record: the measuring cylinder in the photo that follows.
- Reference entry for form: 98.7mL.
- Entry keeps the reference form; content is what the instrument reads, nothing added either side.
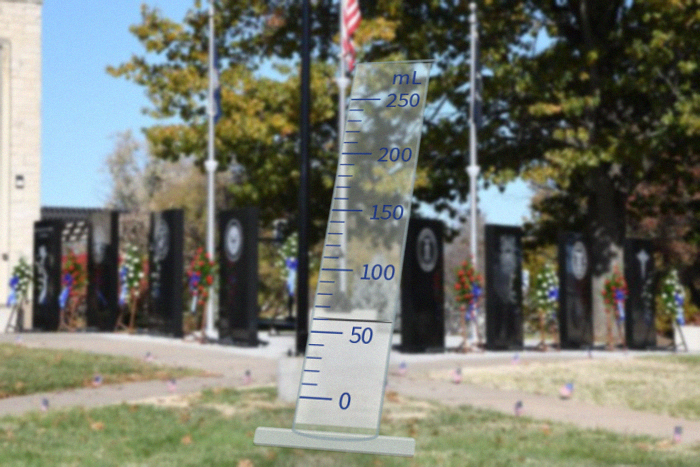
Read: 60mL
